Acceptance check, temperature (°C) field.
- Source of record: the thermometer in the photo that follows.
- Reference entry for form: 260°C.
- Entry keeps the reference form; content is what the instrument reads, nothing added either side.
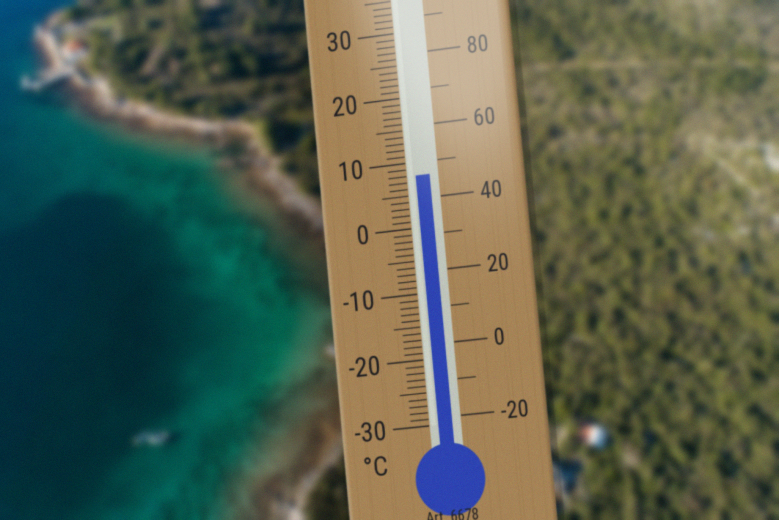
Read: 8°C
